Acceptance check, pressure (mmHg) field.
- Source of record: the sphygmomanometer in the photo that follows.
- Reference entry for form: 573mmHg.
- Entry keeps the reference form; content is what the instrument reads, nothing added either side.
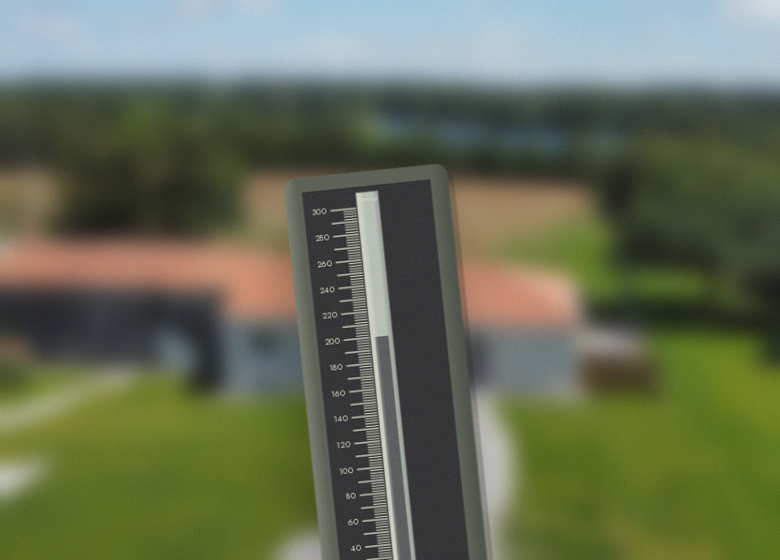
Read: 200mmHg
